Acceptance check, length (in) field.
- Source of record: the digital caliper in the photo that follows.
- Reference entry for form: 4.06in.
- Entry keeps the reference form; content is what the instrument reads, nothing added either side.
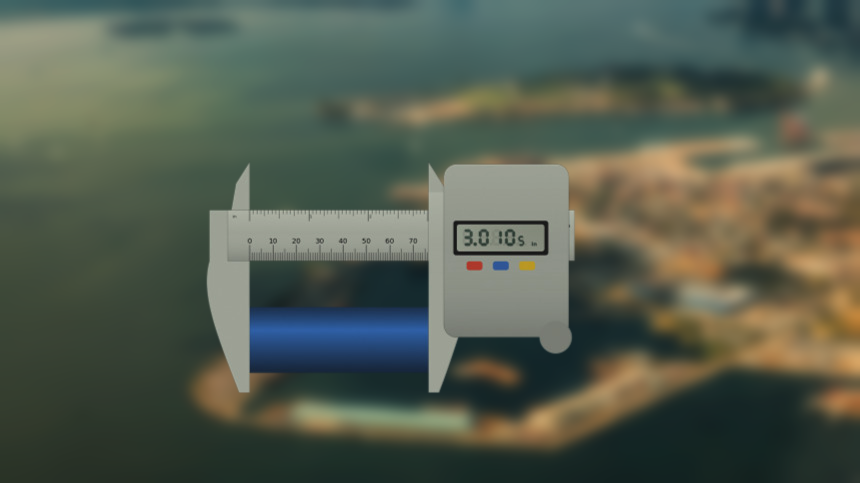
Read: 3.0105in
